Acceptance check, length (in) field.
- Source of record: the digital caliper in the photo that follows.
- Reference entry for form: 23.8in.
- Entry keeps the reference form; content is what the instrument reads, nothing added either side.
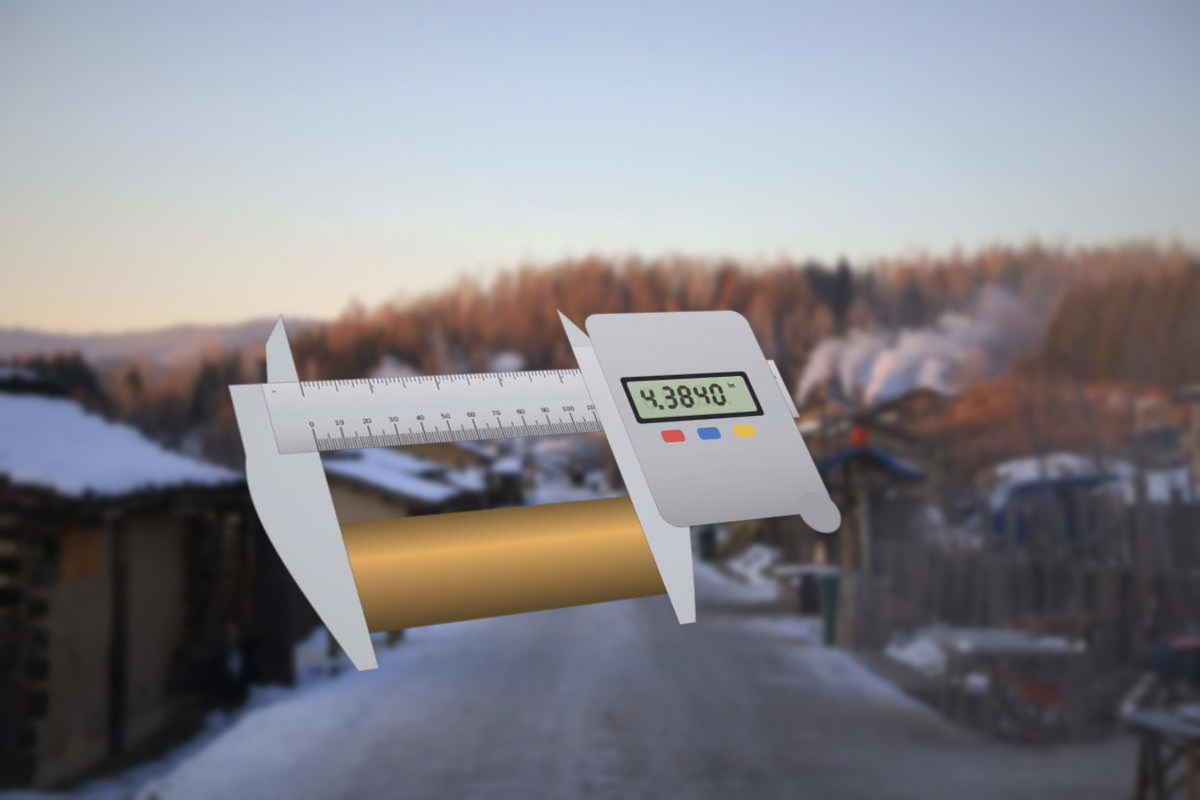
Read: 4.3840in
